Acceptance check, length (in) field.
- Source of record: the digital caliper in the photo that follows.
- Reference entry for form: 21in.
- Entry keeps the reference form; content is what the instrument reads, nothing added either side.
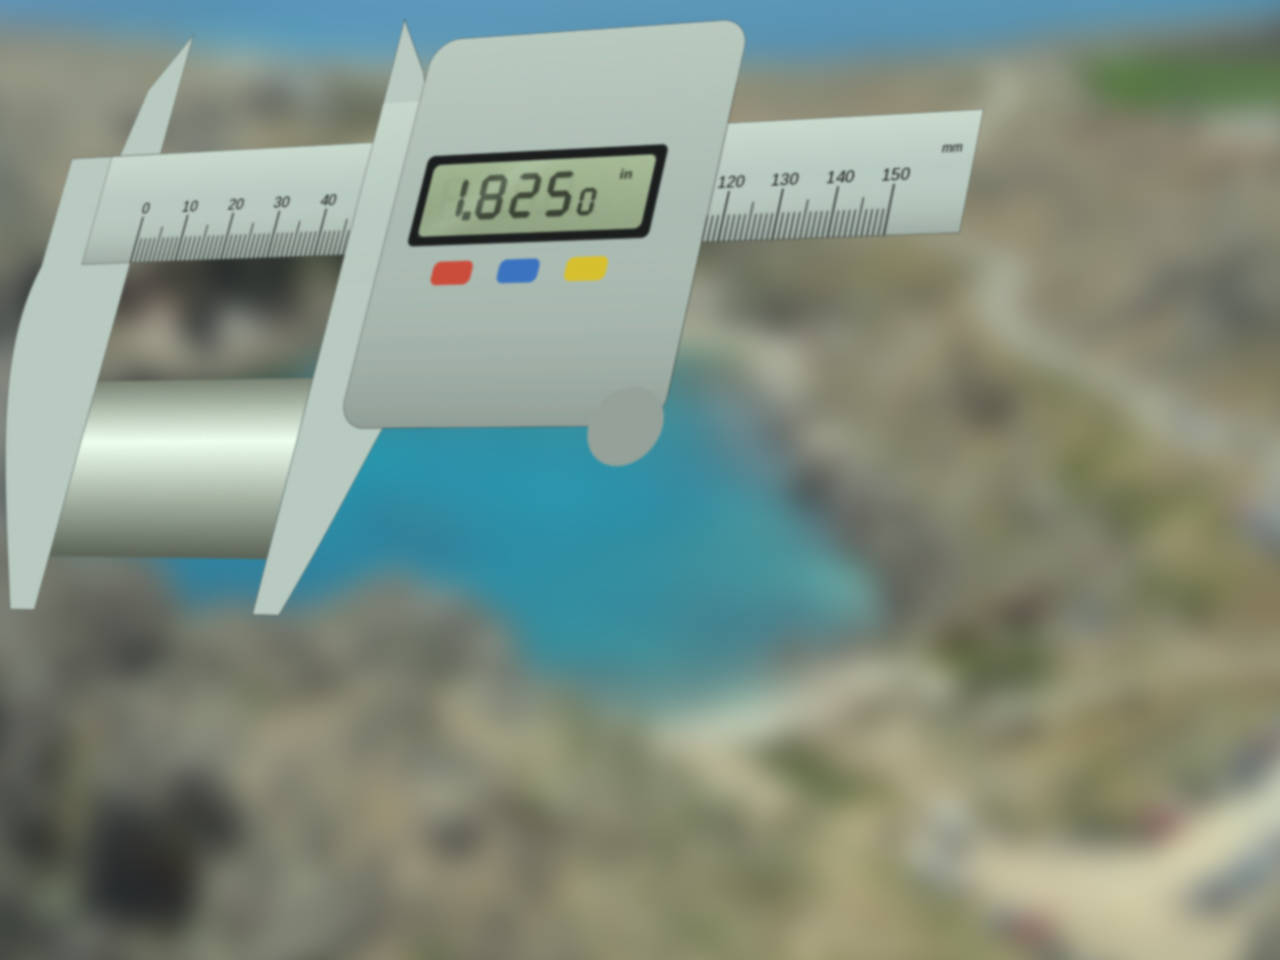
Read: 1.8250in
